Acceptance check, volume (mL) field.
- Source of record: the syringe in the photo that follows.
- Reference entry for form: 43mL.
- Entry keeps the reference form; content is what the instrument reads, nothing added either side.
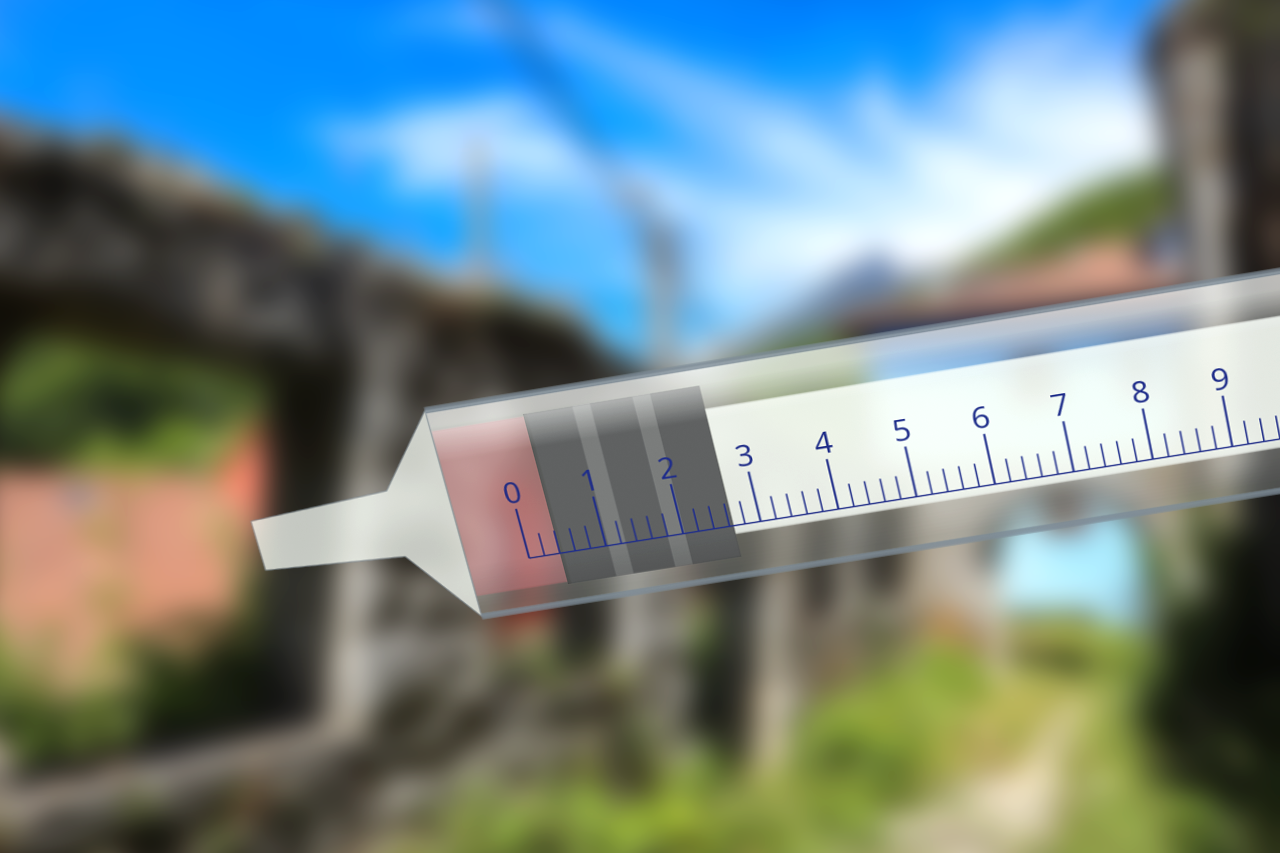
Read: 0.4mL
